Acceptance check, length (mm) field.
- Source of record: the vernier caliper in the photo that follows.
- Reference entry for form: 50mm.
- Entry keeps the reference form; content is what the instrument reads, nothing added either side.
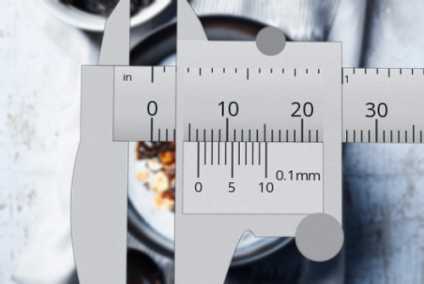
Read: 6.2mm
